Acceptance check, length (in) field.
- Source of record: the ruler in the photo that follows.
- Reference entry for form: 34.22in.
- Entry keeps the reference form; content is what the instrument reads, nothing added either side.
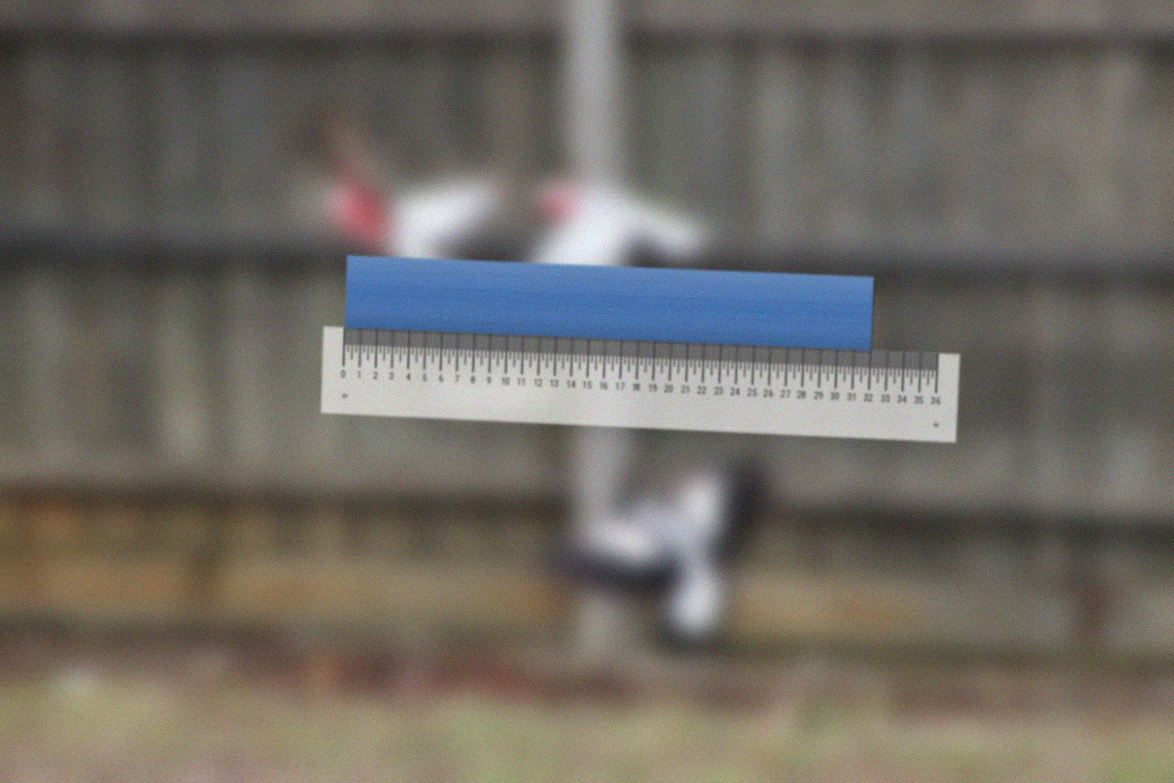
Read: 32in
